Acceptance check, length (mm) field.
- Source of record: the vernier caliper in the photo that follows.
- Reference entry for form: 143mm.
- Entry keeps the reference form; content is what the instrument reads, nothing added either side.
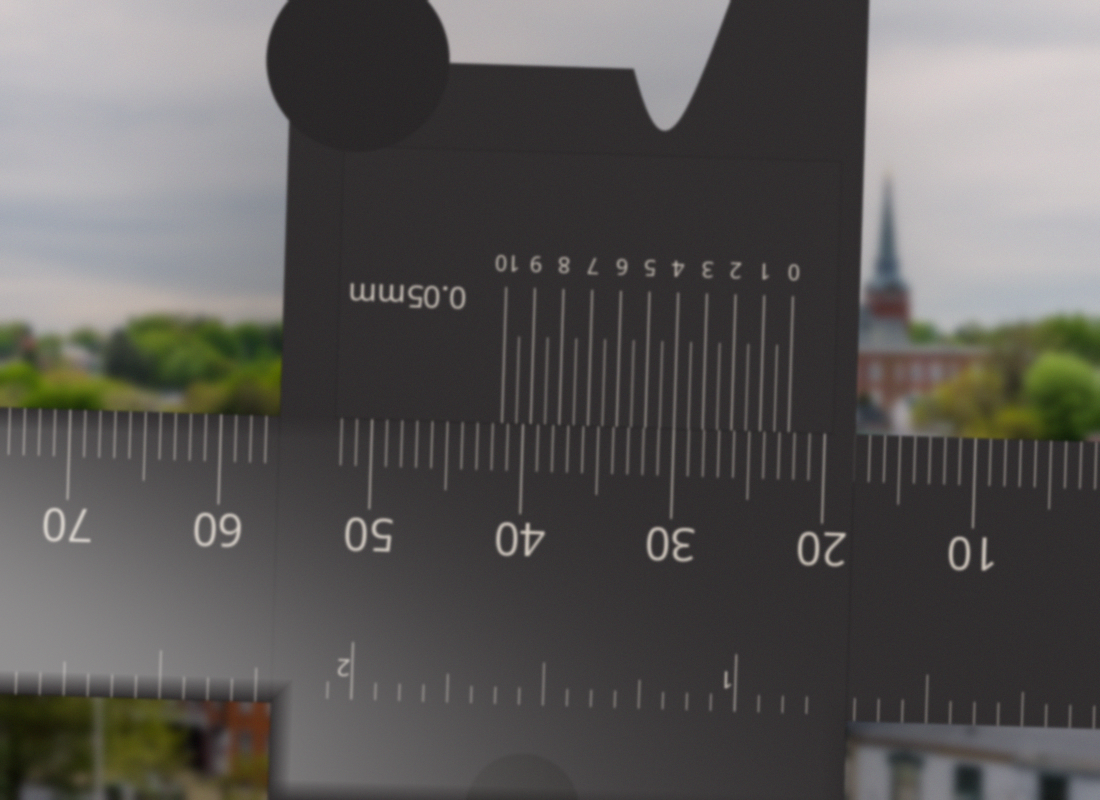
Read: 22.4mm
